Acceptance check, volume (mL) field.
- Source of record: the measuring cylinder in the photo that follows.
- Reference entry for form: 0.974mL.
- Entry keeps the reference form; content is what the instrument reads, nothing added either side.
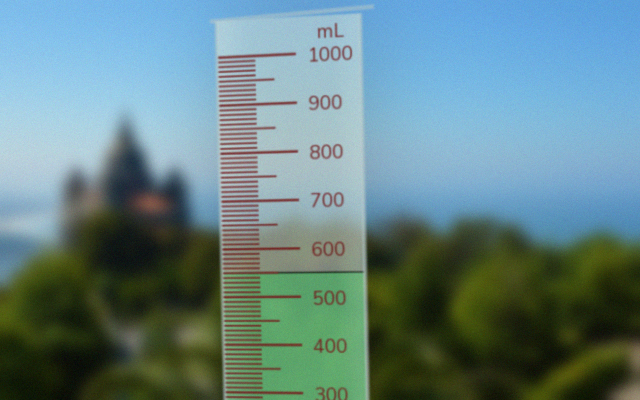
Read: 550mL
